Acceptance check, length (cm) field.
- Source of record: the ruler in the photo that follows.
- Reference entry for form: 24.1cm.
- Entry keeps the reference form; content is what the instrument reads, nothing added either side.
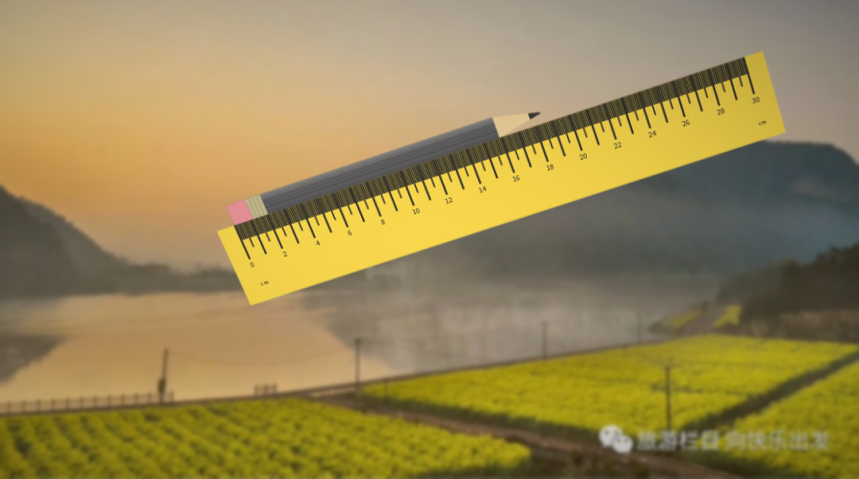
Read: 18.5cm
